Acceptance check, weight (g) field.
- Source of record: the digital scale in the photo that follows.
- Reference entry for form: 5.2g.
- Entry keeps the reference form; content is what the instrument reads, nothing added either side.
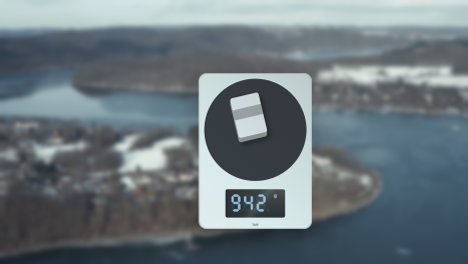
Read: 942g
